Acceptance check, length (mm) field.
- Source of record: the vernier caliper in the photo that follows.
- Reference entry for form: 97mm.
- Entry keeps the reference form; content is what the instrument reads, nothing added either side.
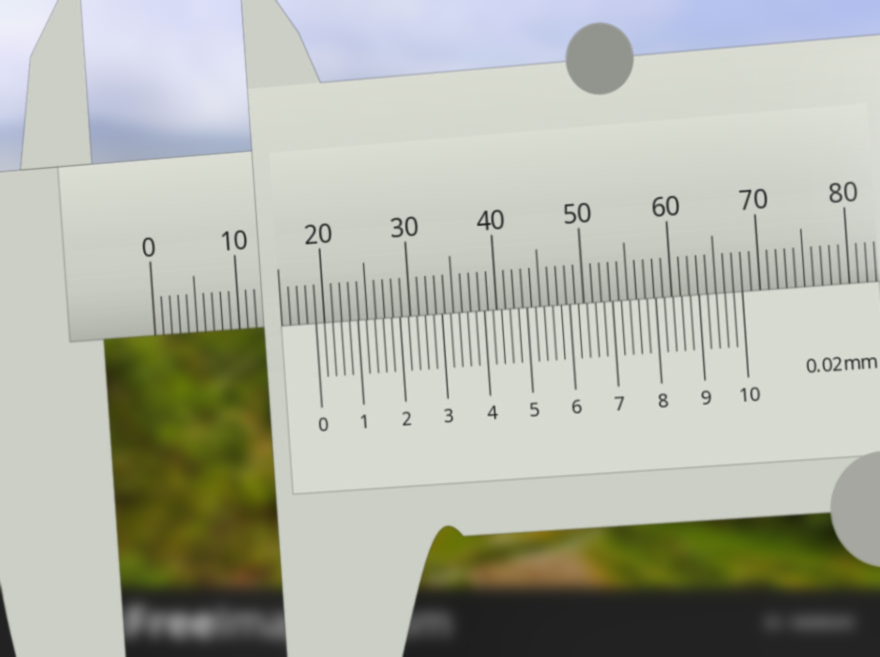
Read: 19.0mm
